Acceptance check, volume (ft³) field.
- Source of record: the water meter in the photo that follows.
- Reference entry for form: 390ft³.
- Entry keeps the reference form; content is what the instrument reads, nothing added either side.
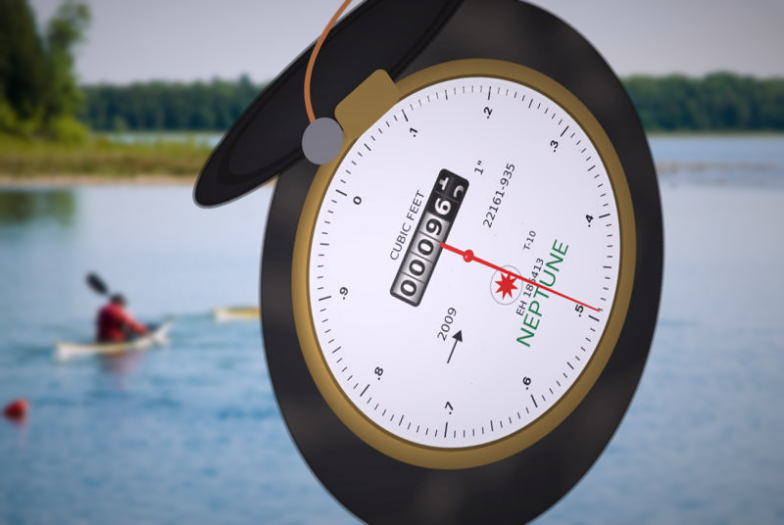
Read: 961.49ft³
